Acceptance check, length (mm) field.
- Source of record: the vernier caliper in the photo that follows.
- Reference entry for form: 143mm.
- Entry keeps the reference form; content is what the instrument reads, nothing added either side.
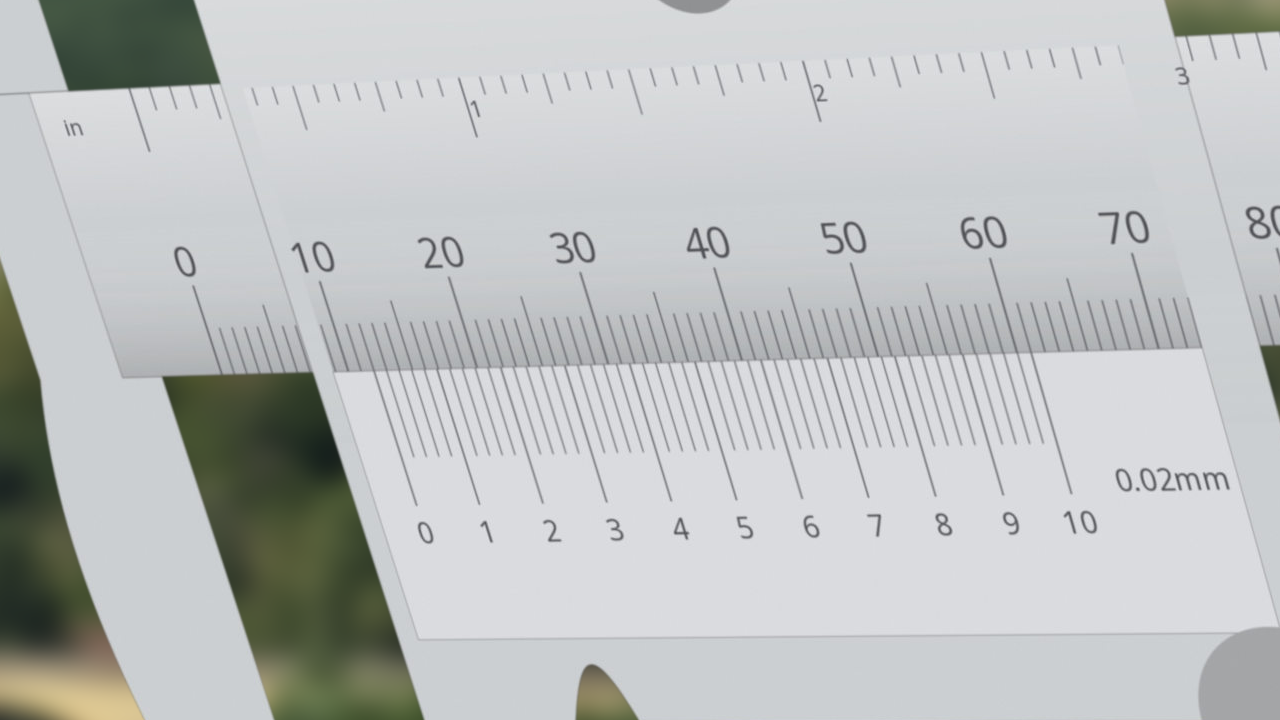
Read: 12.0mm
